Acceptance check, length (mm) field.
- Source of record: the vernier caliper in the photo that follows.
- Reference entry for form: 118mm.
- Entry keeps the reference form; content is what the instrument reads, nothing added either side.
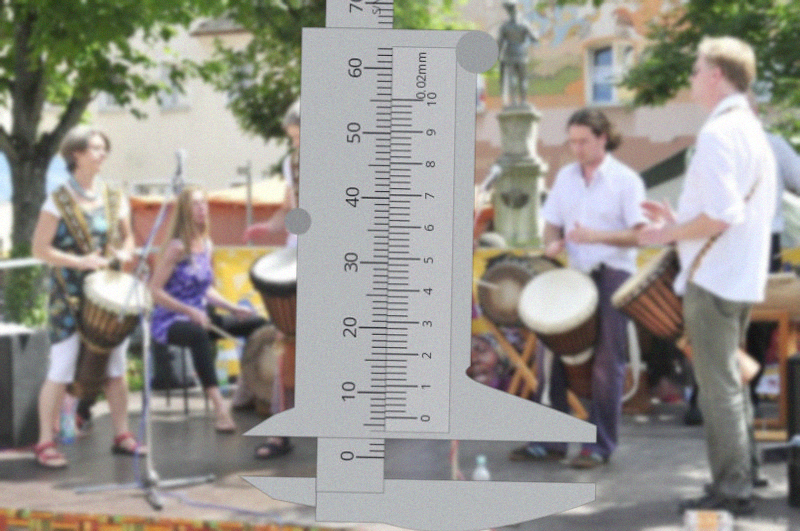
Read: 6.2mm
